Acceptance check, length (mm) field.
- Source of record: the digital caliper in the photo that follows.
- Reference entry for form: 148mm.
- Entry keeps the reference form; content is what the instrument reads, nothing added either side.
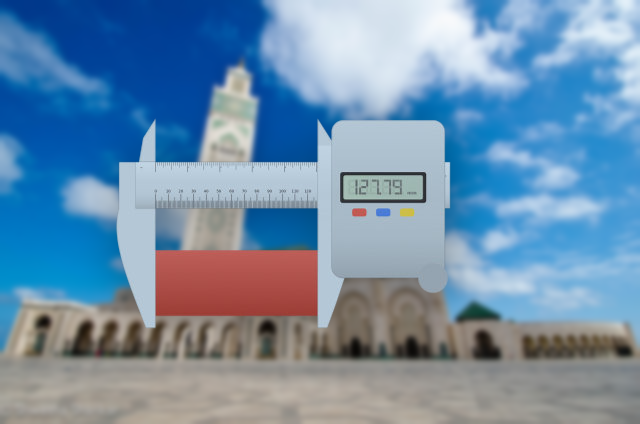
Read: 127.79mm
